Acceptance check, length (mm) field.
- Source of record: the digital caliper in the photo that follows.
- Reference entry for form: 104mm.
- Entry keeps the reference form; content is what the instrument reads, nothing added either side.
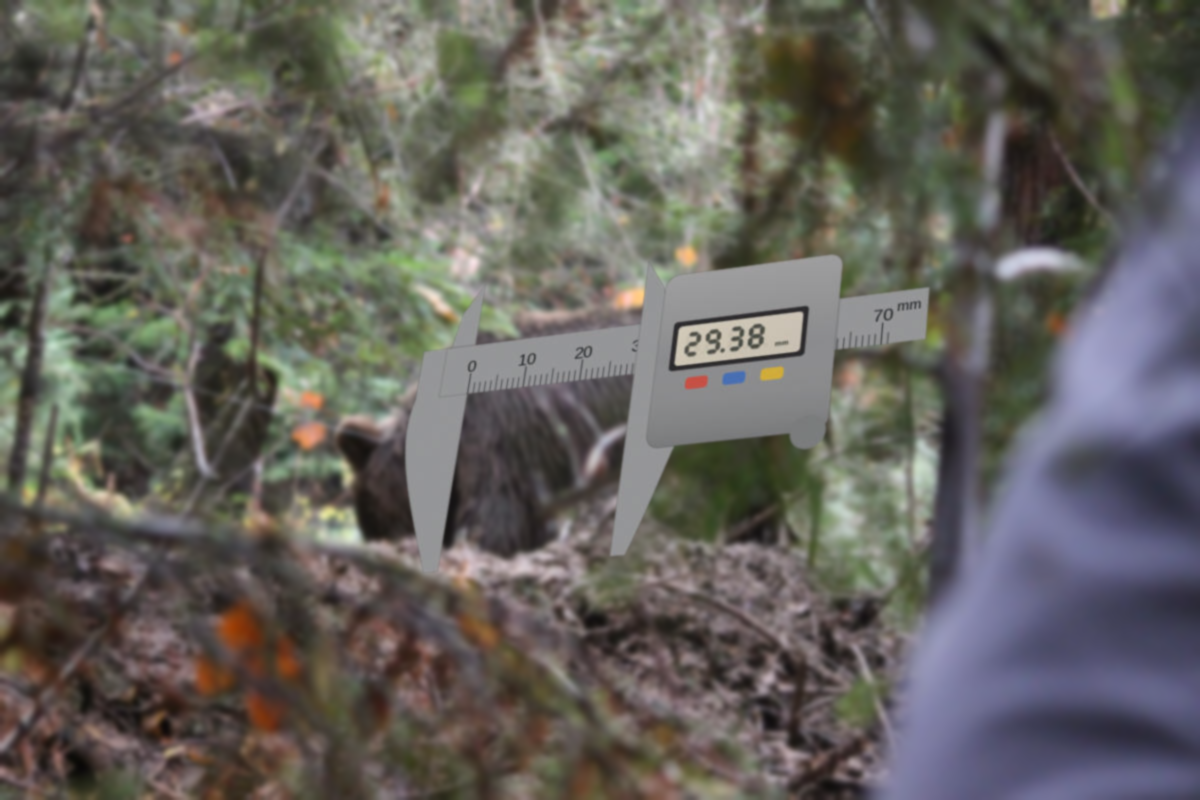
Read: 29.38mm
